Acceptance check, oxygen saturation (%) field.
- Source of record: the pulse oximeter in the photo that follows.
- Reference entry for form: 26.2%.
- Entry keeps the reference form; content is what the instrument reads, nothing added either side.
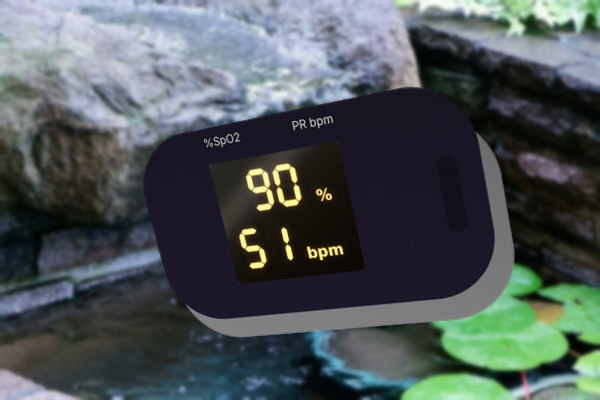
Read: 90%
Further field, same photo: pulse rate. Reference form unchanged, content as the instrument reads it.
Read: 51bpm
